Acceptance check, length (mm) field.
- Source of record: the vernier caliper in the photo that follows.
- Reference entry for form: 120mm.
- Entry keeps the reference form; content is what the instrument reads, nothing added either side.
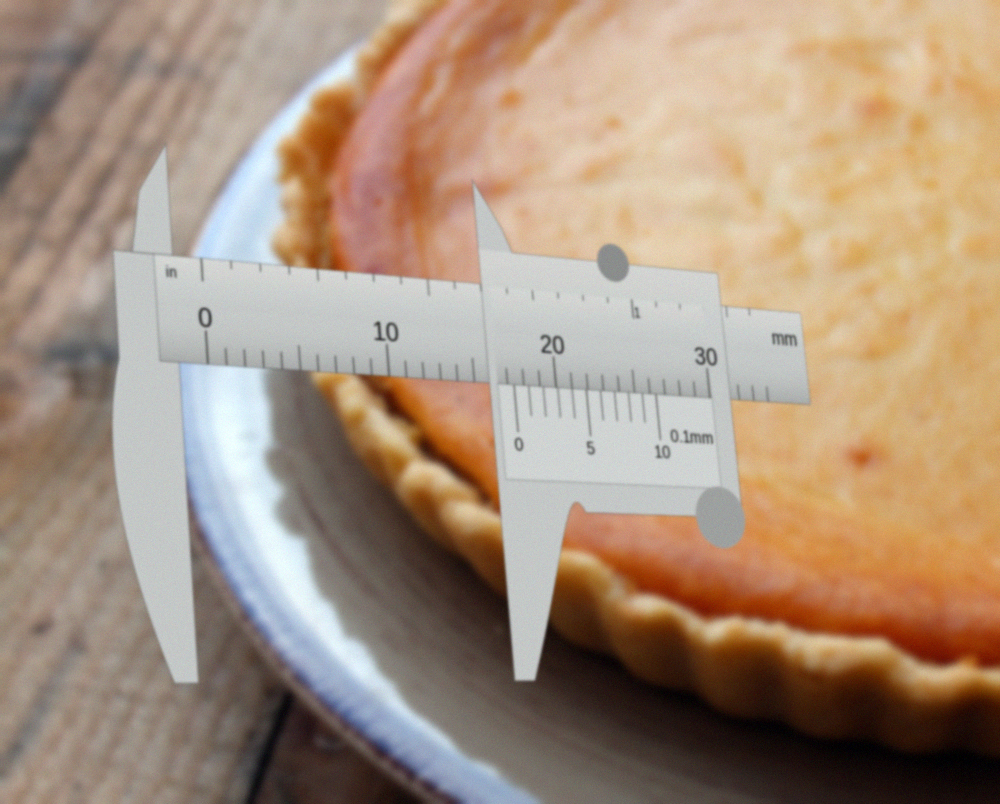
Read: 17.4mm
